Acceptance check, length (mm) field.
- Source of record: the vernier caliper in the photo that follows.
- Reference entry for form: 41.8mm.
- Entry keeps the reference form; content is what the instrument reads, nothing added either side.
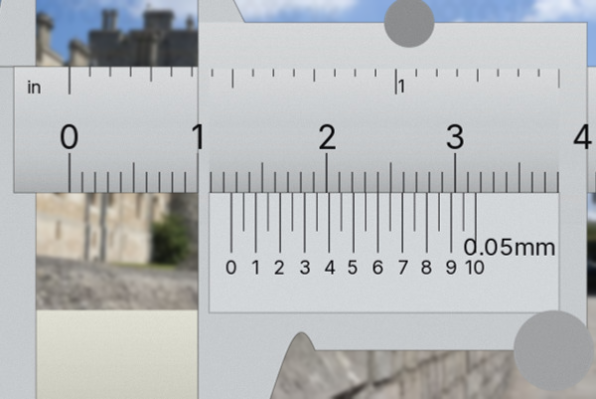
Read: 12.6mm
